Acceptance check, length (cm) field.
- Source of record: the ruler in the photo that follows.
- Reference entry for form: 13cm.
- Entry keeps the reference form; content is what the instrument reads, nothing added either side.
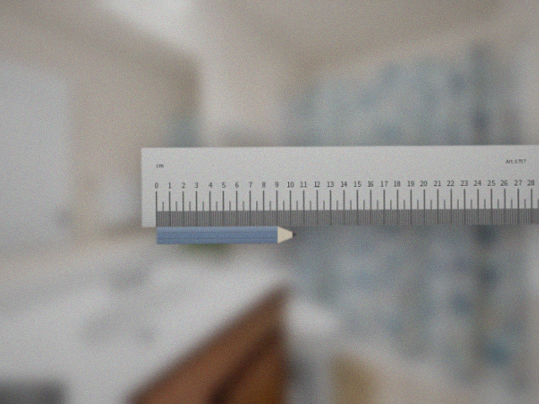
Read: 10.5cm
